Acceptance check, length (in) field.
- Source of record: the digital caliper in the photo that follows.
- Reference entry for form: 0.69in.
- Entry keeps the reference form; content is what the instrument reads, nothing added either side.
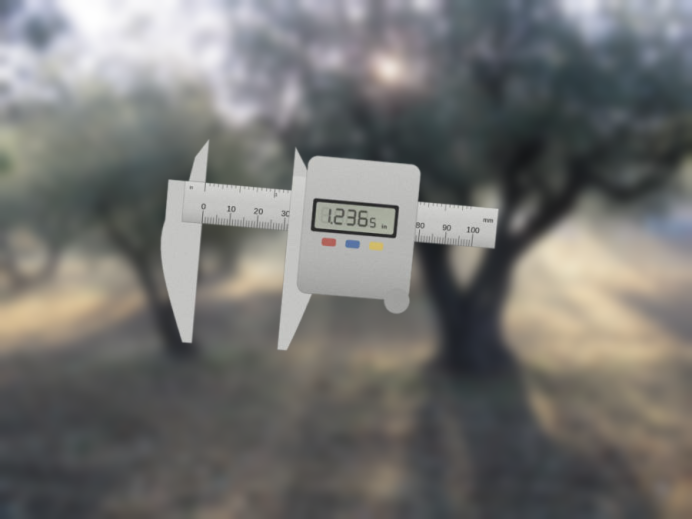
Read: 1.2365in
